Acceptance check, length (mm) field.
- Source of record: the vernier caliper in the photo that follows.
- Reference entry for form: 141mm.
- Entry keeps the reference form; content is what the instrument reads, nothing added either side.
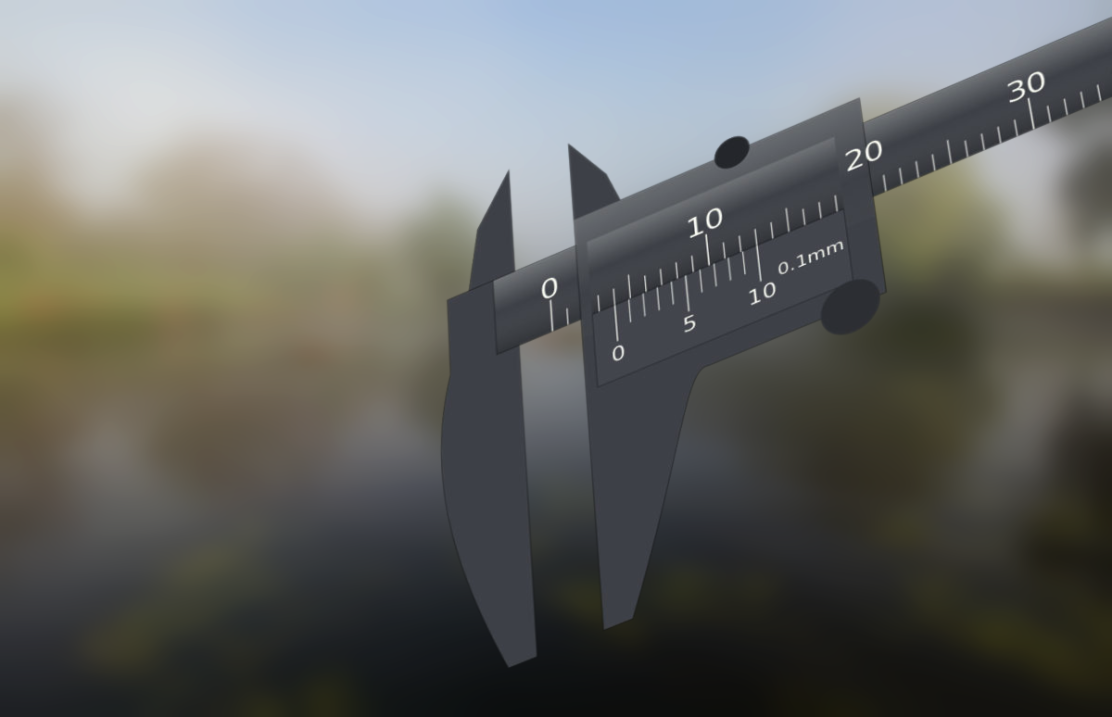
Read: 4.0mm
